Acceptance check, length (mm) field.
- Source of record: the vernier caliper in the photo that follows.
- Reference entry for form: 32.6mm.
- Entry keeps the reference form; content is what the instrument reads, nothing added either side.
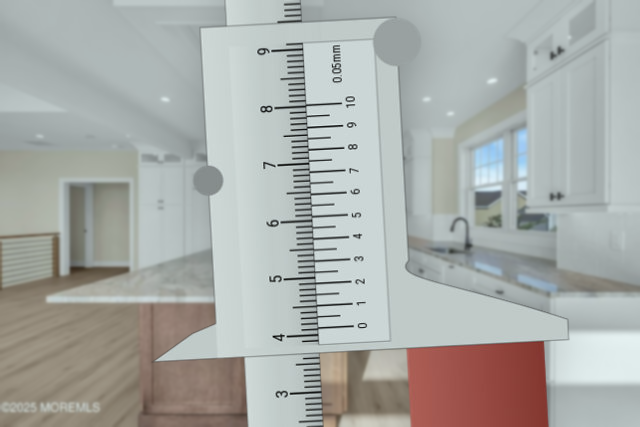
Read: 41.2mm
